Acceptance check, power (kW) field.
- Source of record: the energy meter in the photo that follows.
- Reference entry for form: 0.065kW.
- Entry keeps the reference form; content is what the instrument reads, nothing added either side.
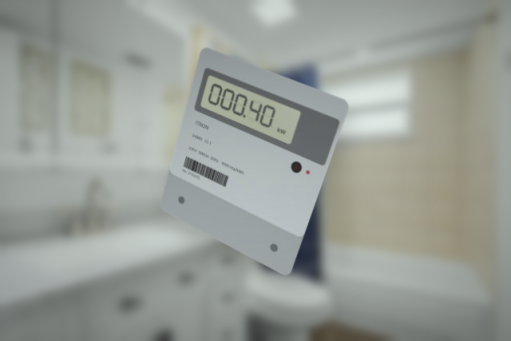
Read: 0.40kW
